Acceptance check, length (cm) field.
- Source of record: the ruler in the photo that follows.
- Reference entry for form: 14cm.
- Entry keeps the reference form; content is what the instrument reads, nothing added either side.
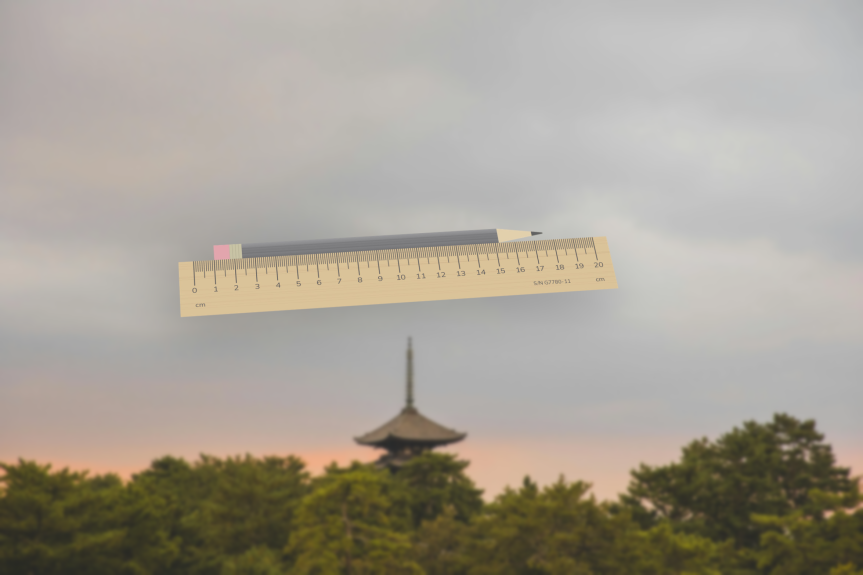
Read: 16.5cm
